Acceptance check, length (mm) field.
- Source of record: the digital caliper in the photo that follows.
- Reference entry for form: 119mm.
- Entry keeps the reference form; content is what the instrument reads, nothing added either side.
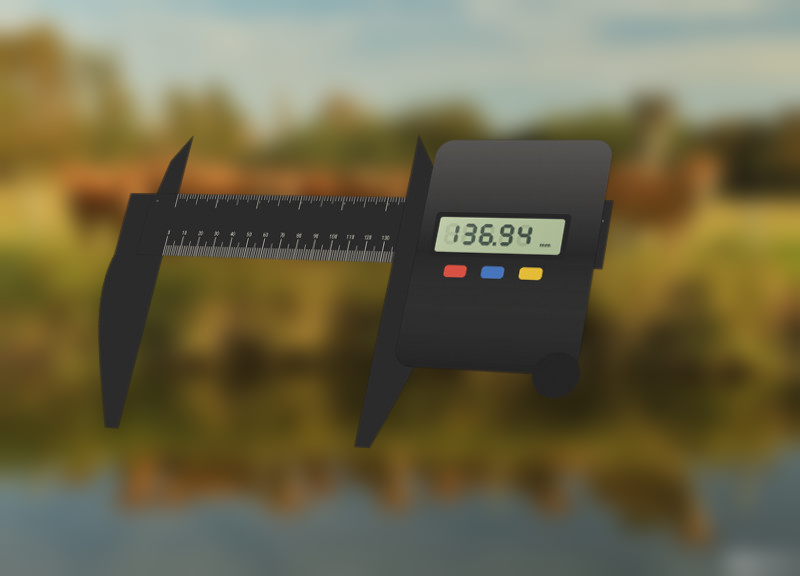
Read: 136.94mm
